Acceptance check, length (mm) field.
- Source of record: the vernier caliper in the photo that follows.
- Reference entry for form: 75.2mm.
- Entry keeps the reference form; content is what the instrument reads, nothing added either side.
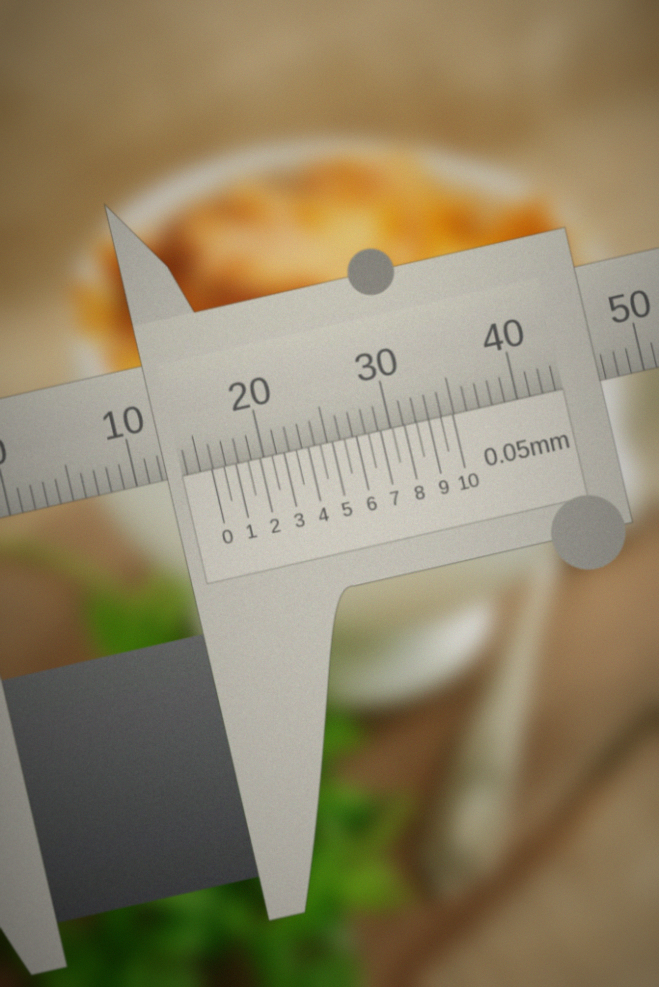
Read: 15.9mm
